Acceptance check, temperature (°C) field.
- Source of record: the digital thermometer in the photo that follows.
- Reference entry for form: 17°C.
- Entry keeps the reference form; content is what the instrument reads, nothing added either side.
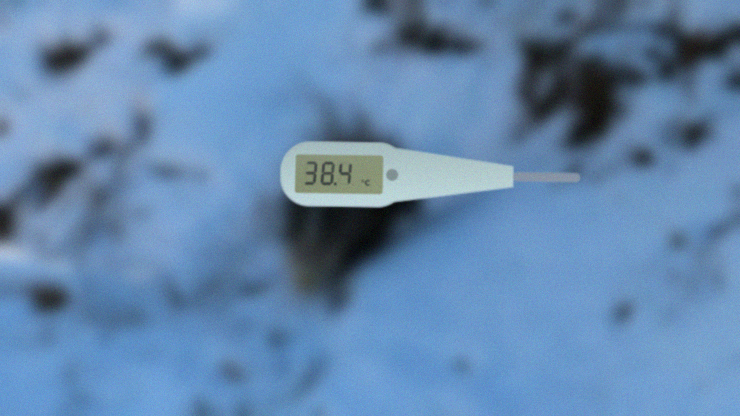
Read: 38.4°C
